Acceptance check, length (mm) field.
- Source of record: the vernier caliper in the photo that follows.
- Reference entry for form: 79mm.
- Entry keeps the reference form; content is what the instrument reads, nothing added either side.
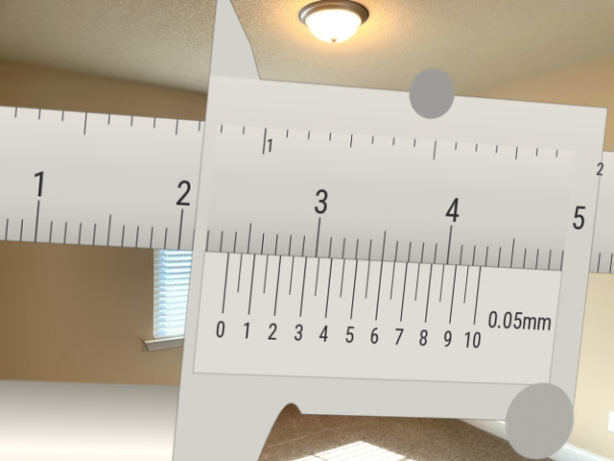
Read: 23.6mm
